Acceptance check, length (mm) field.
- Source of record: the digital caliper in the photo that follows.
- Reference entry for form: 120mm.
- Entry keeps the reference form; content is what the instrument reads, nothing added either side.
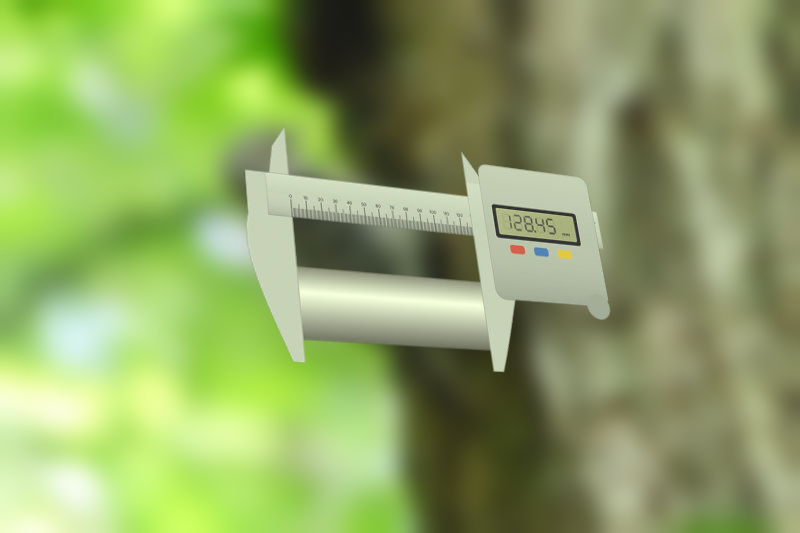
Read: 128.45mm
